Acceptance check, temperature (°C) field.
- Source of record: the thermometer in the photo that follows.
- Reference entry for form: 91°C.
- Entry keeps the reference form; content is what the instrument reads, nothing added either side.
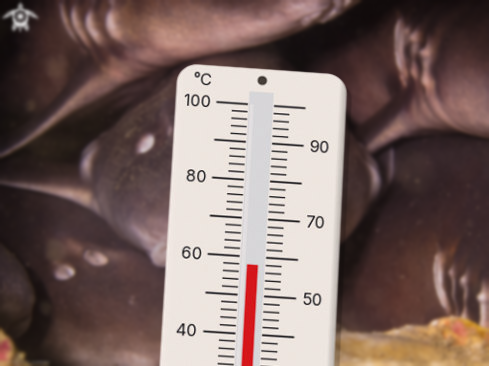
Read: 58°C
